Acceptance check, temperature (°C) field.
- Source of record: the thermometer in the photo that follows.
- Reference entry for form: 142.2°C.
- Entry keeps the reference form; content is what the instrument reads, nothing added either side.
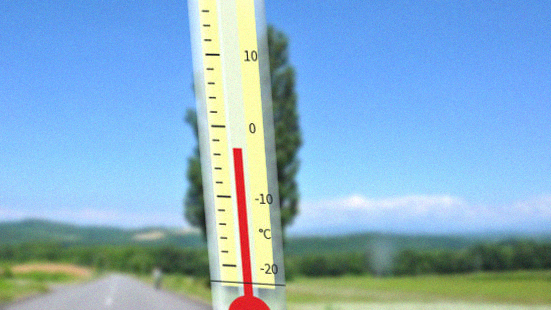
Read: -3°C
